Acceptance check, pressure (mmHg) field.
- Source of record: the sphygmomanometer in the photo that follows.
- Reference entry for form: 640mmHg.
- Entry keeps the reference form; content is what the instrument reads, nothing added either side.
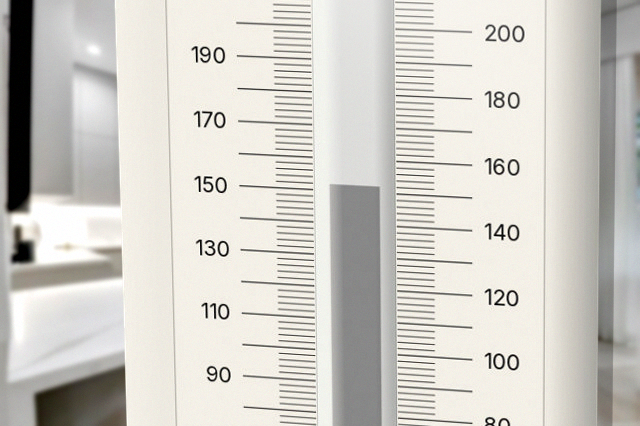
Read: 152mmHg
